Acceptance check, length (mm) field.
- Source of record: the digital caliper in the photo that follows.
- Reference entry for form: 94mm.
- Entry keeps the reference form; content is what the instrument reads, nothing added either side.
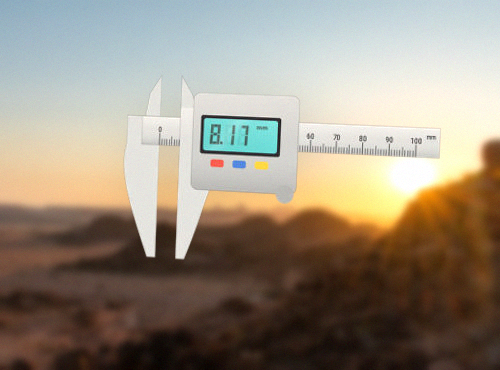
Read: 8.17mm
